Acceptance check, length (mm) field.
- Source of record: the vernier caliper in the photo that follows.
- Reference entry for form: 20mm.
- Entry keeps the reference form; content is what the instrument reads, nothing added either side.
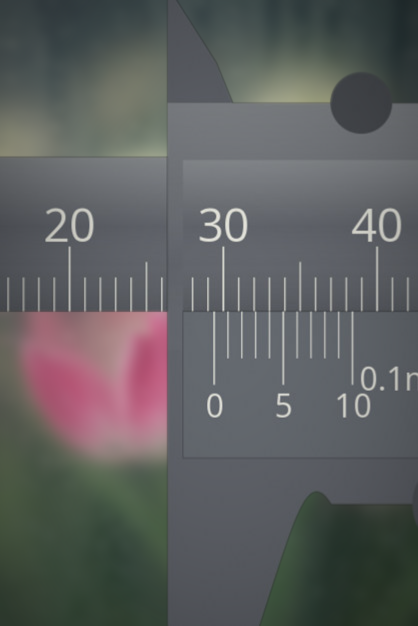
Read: 29.4mm
